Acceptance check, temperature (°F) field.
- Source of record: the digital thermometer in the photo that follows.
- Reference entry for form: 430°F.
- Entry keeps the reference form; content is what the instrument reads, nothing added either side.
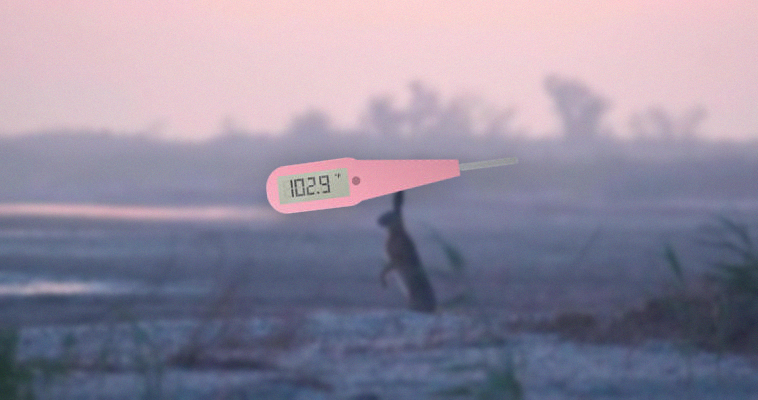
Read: 102.9°F
